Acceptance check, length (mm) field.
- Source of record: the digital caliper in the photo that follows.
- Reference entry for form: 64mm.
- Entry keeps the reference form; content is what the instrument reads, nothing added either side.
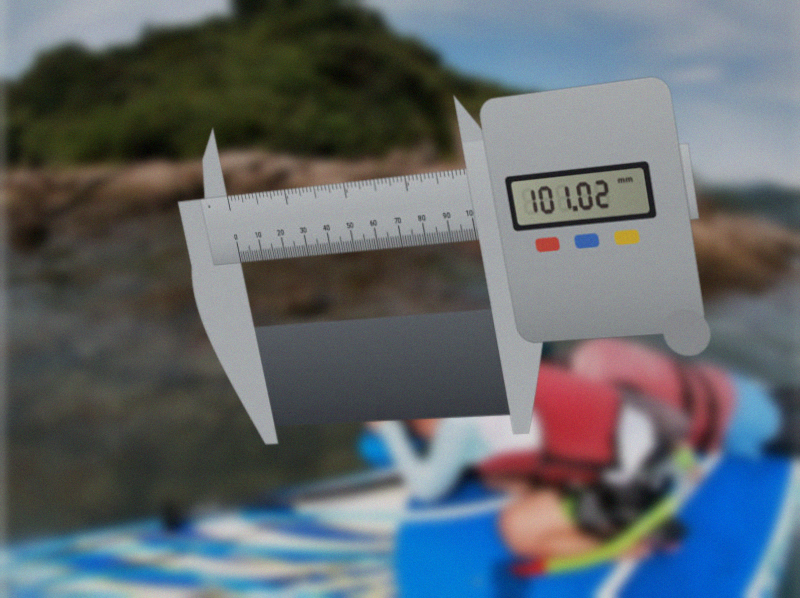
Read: 101.02mm
